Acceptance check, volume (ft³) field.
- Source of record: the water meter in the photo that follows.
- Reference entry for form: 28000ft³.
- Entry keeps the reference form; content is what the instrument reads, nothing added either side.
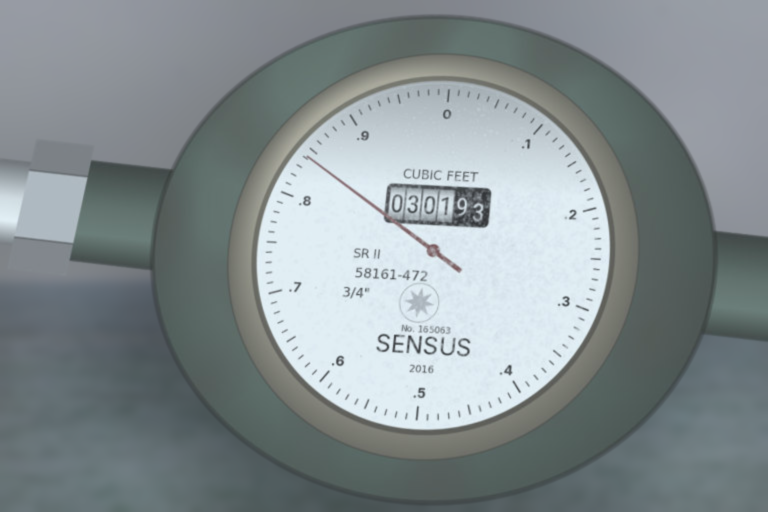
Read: 30192.84ft³
